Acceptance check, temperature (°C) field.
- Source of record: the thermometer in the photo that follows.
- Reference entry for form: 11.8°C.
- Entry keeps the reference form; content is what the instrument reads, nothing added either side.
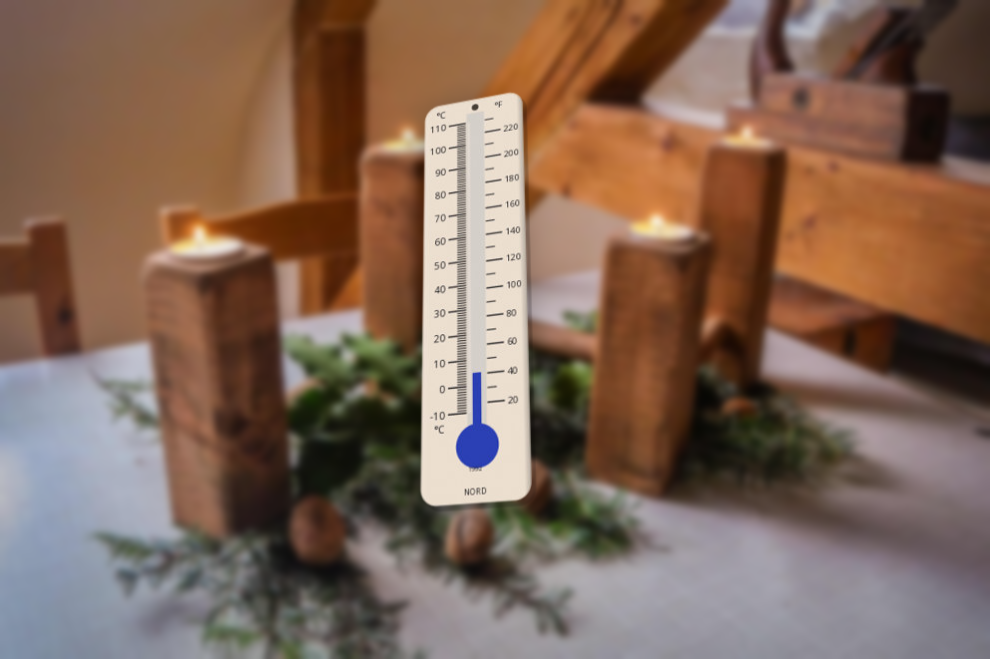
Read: 5°C
